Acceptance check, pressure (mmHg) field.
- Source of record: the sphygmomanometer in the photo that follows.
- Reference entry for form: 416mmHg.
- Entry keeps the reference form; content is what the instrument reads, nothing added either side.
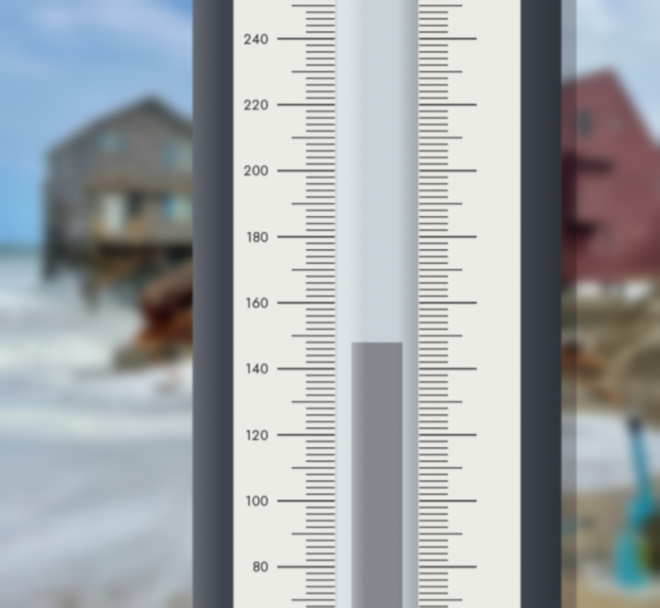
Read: 148mmHg
